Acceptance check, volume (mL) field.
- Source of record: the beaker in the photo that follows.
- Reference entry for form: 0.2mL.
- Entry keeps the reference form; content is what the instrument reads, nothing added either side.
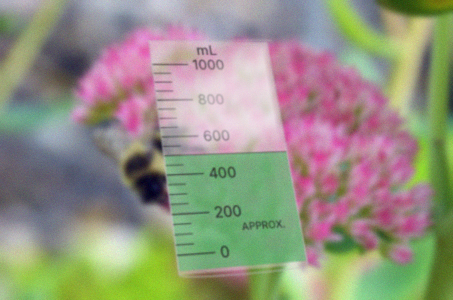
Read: 500mL
